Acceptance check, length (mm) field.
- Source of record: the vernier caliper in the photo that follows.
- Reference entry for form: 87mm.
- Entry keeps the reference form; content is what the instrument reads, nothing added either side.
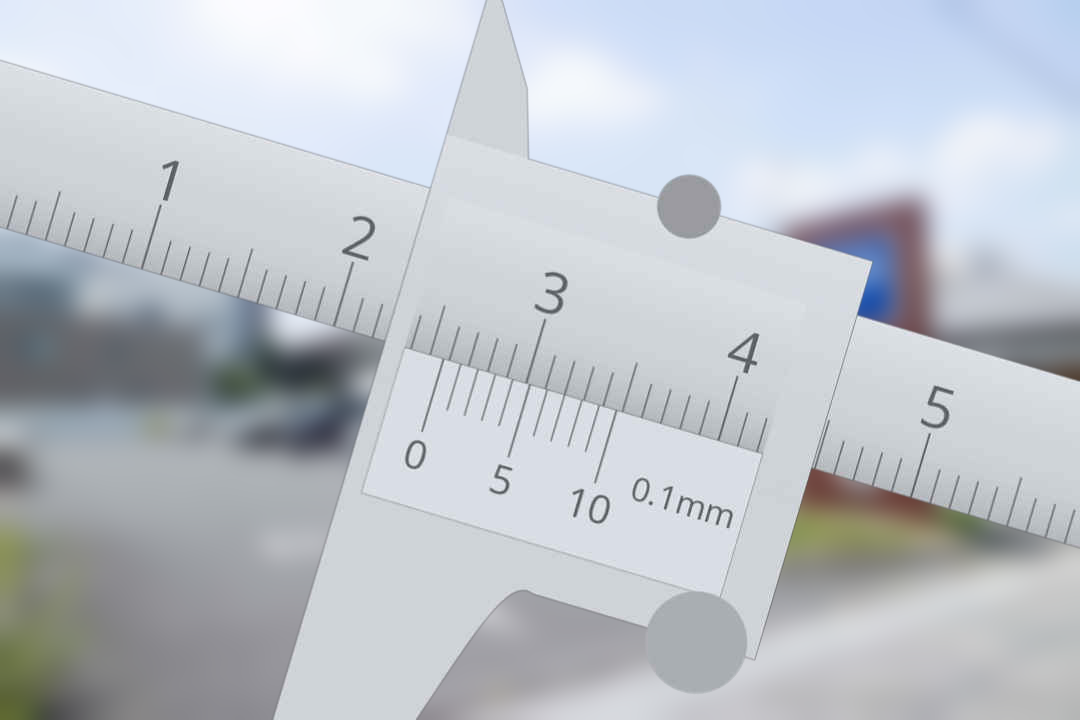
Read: 25.7mm
